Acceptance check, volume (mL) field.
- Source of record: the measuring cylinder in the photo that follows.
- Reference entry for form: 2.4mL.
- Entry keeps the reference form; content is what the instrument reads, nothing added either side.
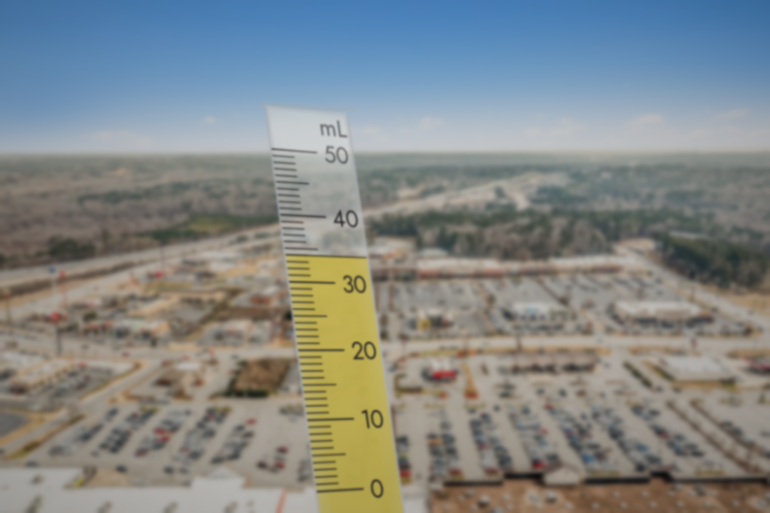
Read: 34mL
